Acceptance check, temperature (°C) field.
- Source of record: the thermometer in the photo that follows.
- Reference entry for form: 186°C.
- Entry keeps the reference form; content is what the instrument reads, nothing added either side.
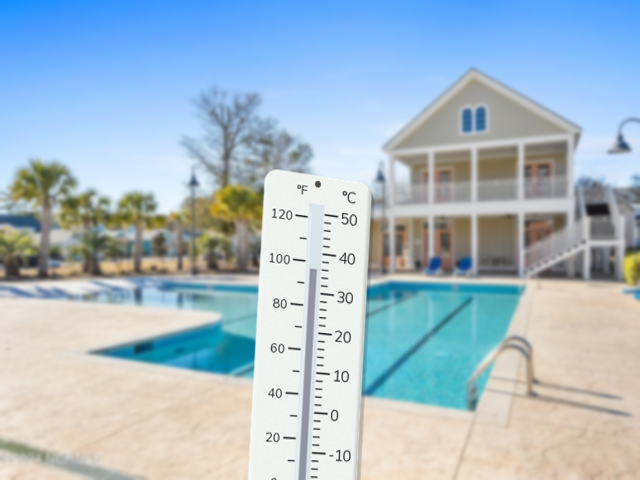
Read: 36°C
